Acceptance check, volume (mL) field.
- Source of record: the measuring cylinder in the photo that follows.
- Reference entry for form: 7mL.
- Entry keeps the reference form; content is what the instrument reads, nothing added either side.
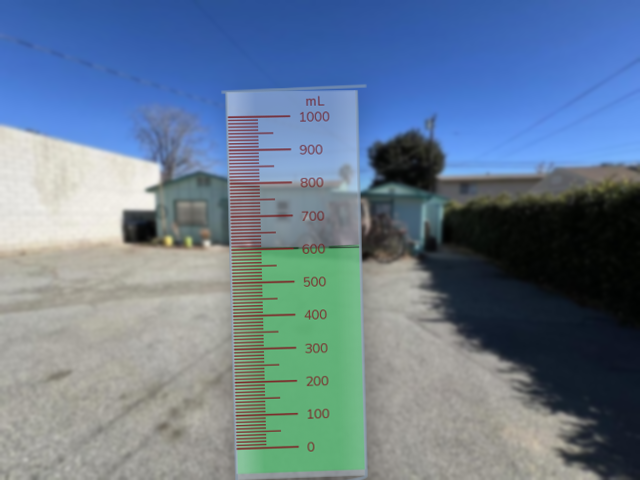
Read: 600mL
